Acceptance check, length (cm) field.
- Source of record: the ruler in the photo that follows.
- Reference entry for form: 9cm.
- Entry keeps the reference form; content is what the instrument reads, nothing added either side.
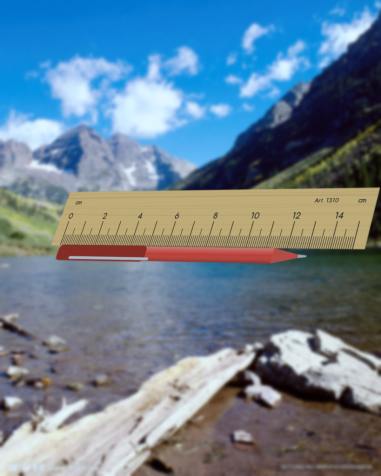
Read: 13cm
